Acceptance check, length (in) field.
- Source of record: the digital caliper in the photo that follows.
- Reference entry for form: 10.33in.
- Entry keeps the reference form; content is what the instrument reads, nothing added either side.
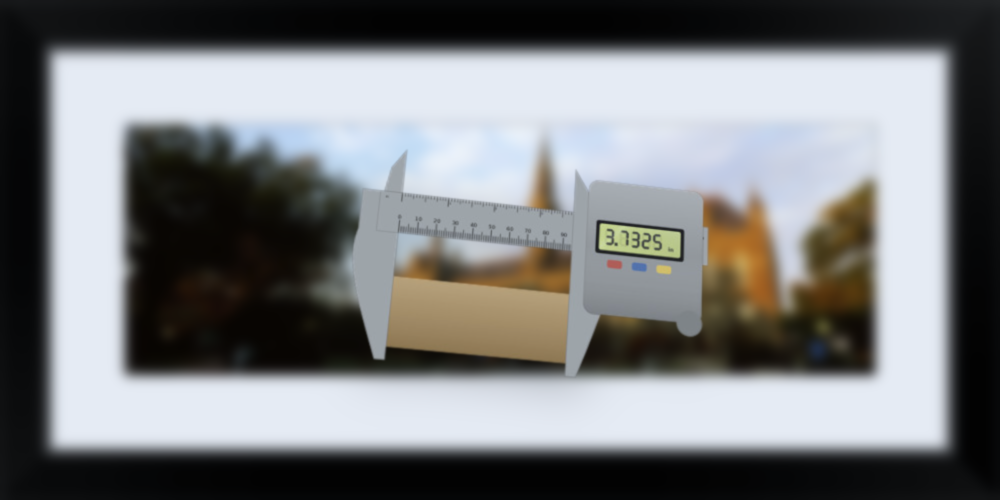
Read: 3.7325in
